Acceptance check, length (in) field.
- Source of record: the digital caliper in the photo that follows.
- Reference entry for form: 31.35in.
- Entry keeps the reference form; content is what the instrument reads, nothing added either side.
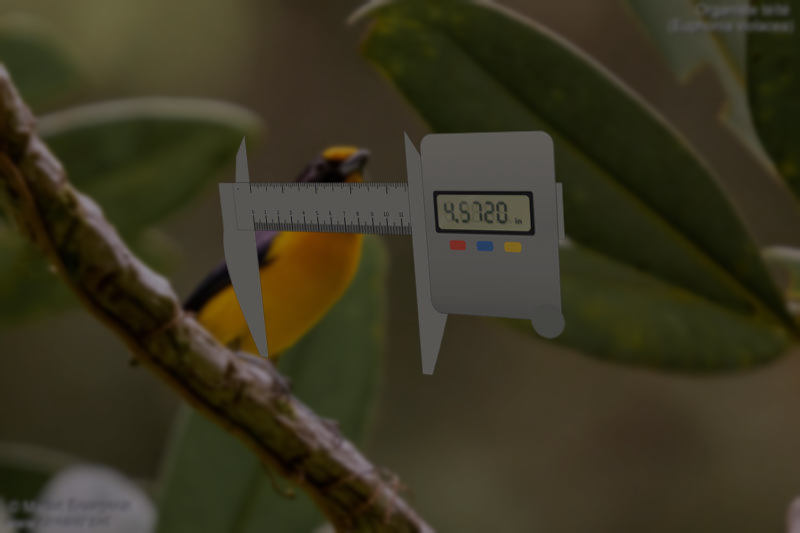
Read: 4.5720in
